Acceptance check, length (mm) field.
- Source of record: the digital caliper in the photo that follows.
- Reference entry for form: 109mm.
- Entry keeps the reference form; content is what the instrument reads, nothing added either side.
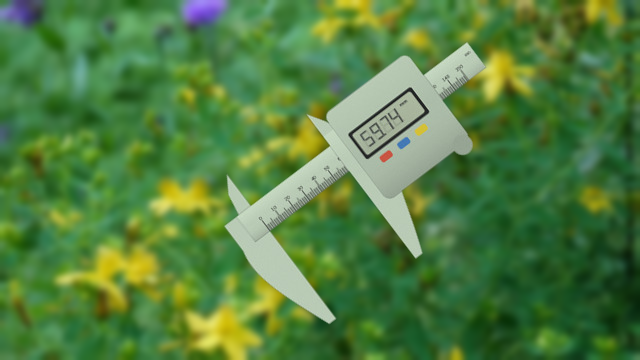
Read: 59.74mm
